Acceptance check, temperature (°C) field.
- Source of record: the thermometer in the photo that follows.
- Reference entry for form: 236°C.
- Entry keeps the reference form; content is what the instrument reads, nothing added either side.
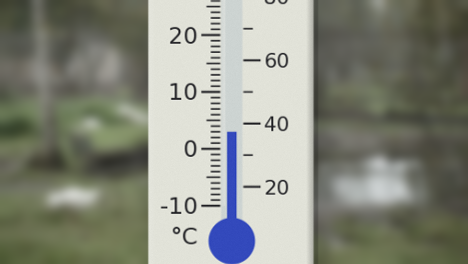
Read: 3°C
